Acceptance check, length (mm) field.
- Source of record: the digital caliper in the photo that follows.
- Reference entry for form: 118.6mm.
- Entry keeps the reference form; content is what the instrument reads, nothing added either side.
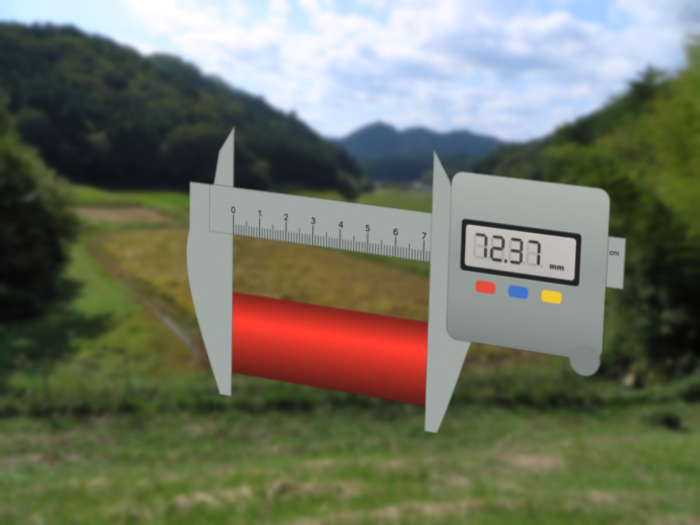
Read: 72.37mm
